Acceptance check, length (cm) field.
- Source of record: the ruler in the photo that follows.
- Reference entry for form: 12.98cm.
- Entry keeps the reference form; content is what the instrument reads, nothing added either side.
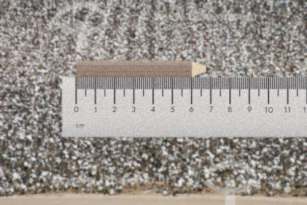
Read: 7cm
